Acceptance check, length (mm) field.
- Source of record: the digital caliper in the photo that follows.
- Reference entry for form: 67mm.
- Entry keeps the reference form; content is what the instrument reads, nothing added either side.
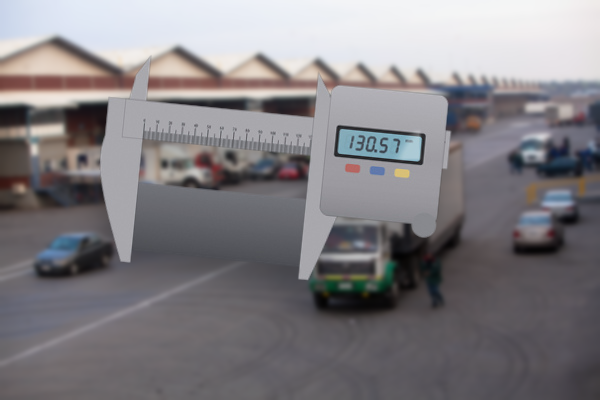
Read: 130.57mm
